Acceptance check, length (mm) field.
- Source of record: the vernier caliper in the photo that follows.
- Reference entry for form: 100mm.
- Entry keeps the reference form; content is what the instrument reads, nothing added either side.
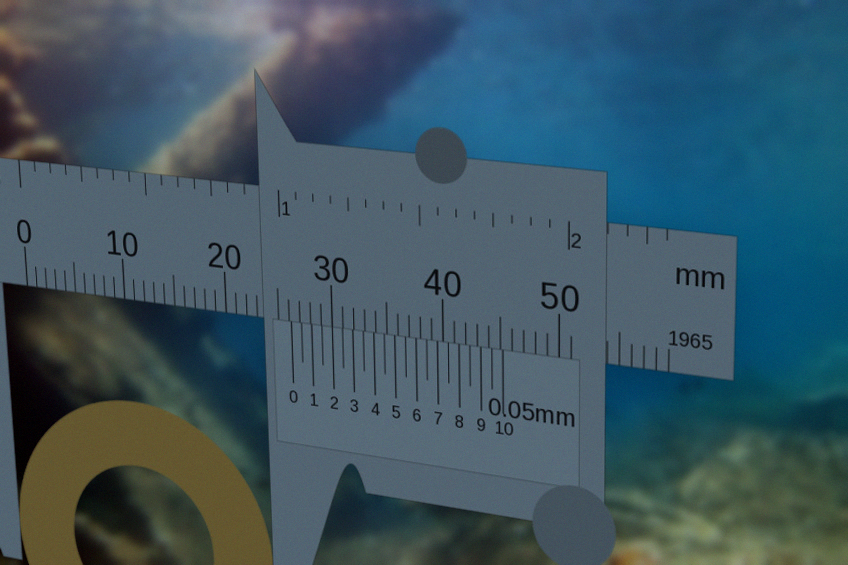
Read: 26.2mm
